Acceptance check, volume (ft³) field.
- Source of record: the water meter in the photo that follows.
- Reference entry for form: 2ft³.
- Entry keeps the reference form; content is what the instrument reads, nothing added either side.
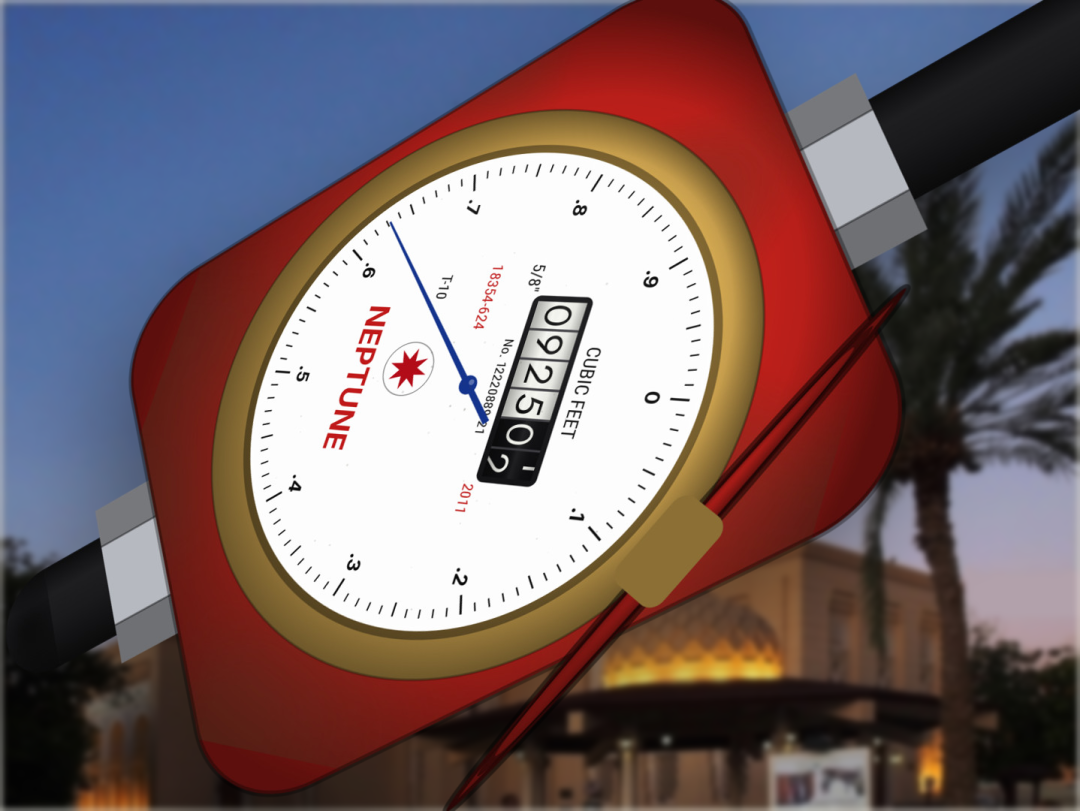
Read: 92501.63ft³
